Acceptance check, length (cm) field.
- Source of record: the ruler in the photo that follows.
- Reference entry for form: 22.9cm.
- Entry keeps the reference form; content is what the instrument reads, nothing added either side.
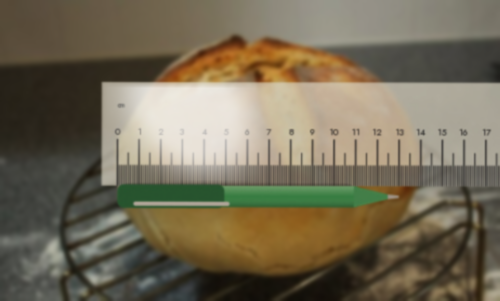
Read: 13cm
